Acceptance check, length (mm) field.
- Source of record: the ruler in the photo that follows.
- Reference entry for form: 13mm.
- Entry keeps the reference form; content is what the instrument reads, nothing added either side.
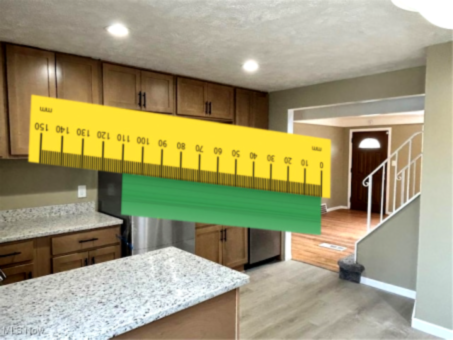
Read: 110mm
